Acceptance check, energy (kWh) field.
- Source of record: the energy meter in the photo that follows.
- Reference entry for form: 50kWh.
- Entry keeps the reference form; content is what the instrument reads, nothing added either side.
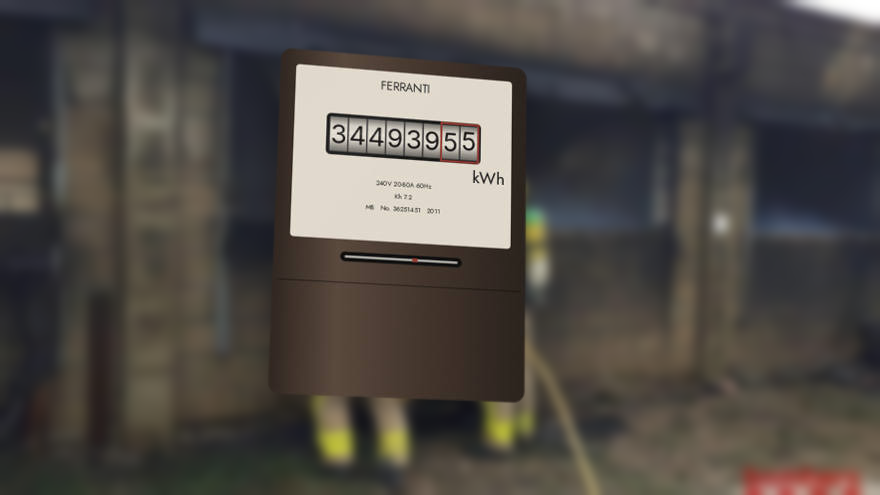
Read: 344939.55kWh
